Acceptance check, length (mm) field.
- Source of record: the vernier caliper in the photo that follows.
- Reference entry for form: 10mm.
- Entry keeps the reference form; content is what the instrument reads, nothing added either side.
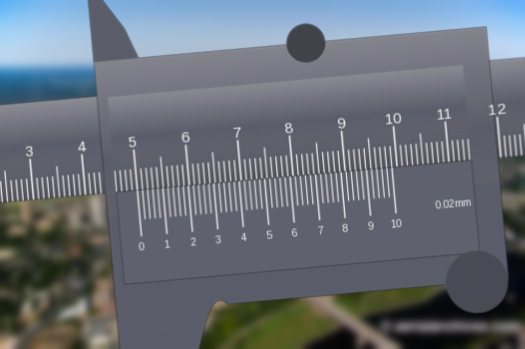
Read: 50.0mm
